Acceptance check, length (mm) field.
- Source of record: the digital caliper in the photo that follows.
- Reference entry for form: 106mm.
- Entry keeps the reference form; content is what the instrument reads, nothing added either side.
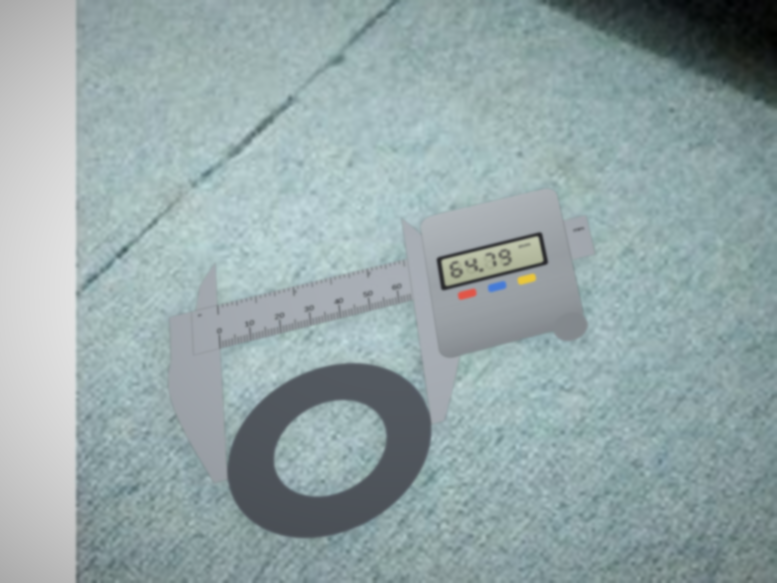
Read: 64.79mm
